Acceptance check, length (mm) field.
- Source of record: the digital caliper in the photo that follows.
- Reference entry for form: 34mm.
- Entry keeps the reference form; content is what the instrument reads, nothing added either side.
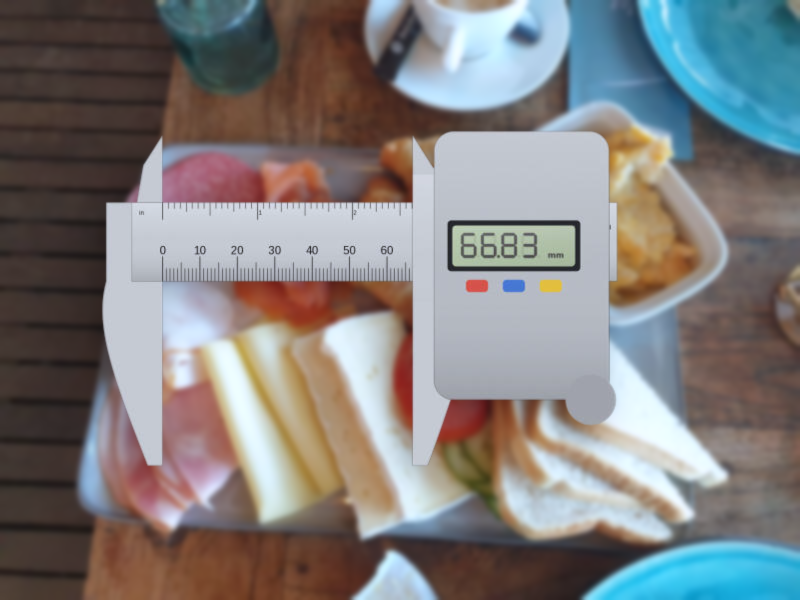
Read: 66.83mm
